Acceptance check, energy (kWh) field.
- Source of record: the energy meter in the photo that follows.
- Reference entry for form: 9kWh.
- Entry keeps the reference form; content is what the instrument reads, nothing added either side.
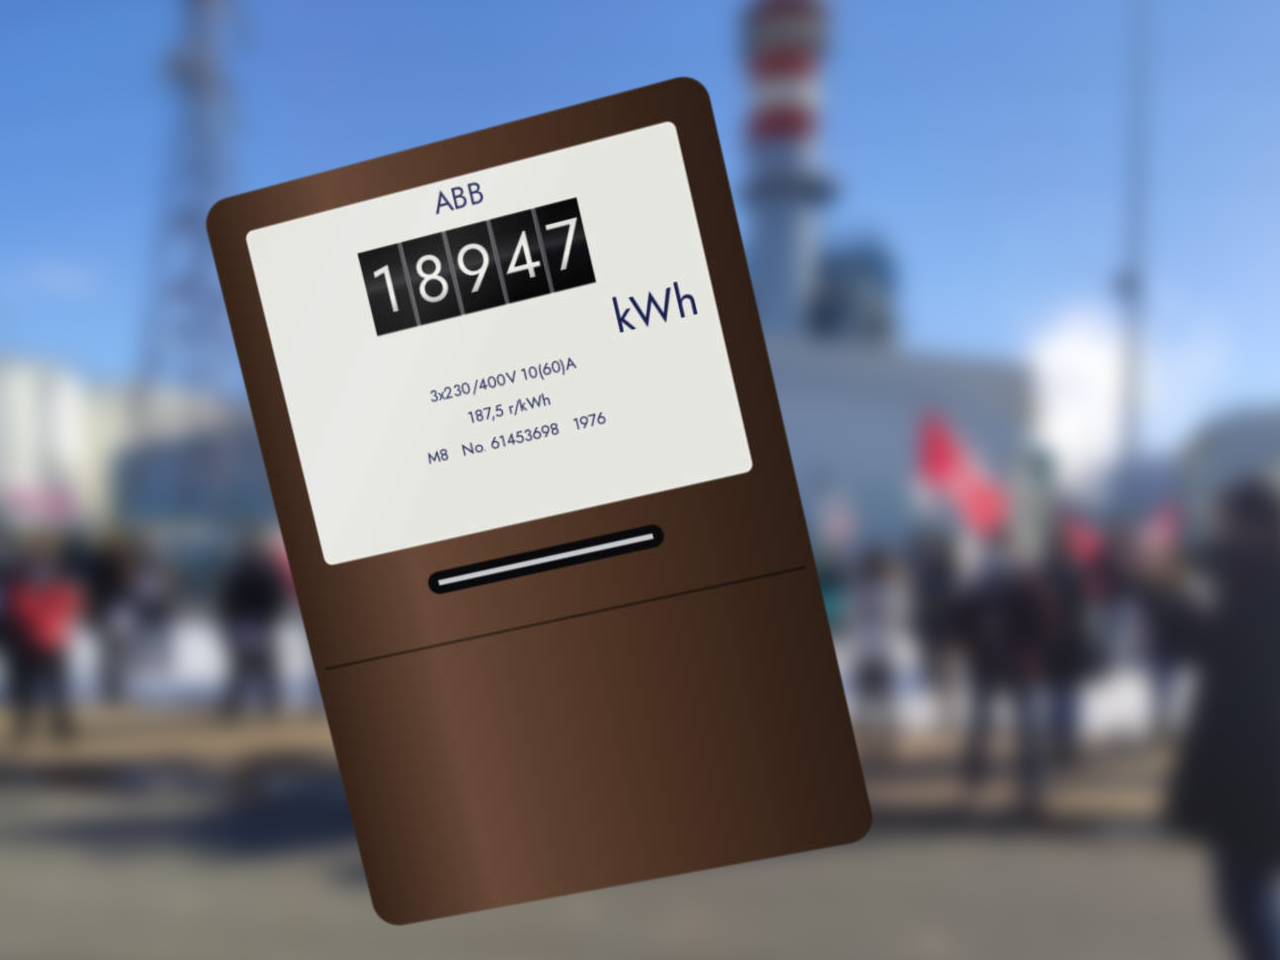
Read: 18947kWh
